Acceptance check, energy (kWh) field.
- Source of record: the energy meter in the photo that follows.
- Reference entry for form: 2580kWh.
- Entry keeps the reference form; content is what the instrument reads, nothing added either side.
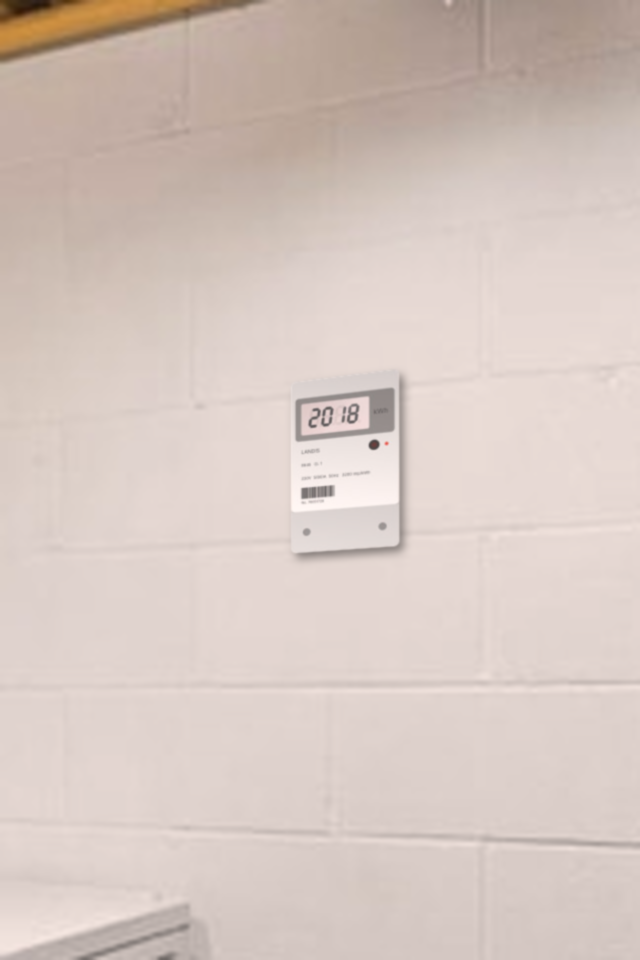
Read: 2018kWh
